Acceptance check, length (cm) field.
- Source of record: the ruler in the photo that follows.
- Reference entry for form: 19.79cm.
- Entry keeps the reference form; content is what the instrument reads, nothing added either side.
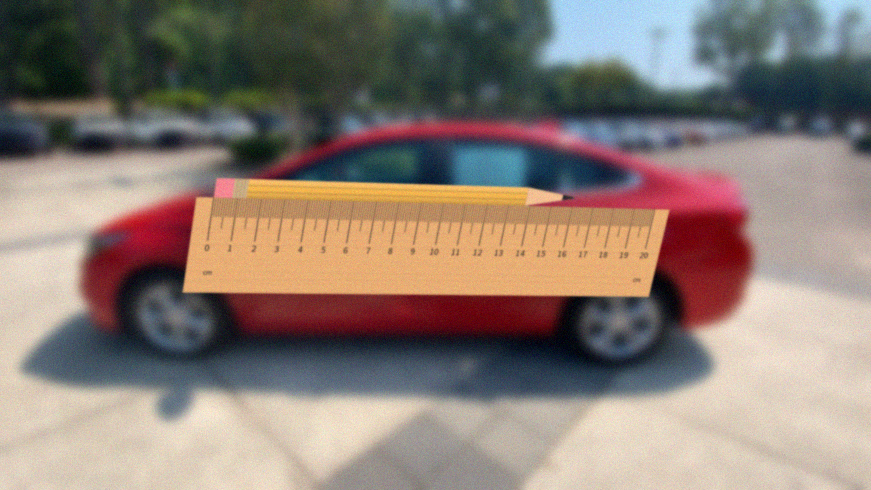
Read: 16cm
